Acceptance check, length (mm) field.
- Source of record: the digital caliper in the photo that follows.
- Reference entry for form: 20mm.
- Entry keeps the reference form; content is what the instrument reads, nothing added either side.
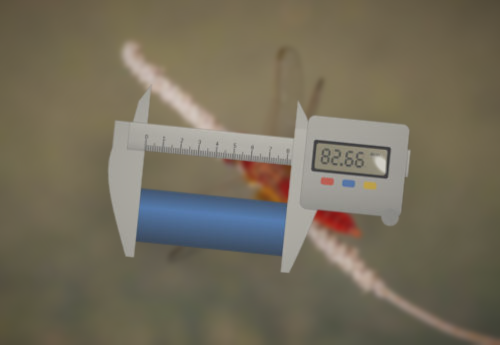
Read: 82.66mm
